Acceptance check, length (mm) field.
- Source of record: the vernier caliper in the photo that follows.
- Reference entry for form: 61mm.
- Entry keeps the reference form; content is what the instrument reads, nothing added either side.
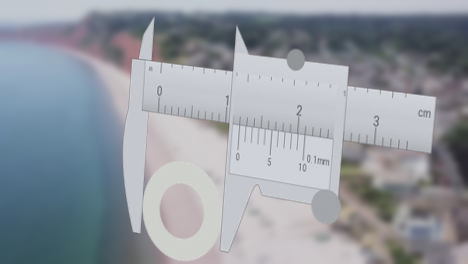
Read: 12.0mm
